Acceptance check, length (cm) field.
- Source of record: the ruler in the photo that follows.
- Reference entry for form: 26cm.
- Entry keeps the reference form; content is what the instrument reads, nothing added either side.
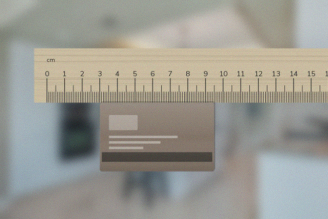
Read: 6.5cm
